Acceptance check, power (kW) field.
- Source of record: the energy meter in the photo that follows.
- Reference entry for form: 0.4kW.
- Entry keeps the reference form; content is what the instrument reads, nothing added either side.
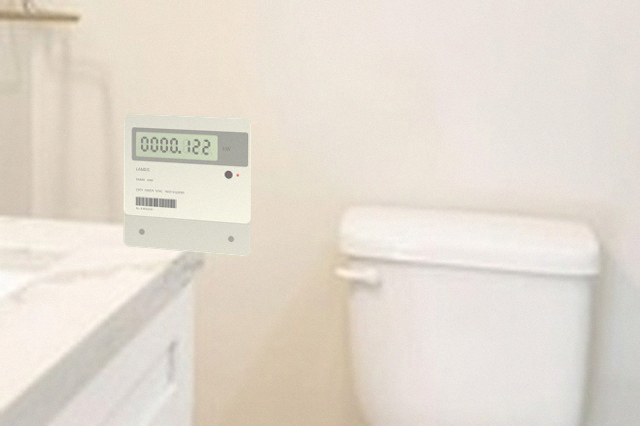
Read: 0.122kW
